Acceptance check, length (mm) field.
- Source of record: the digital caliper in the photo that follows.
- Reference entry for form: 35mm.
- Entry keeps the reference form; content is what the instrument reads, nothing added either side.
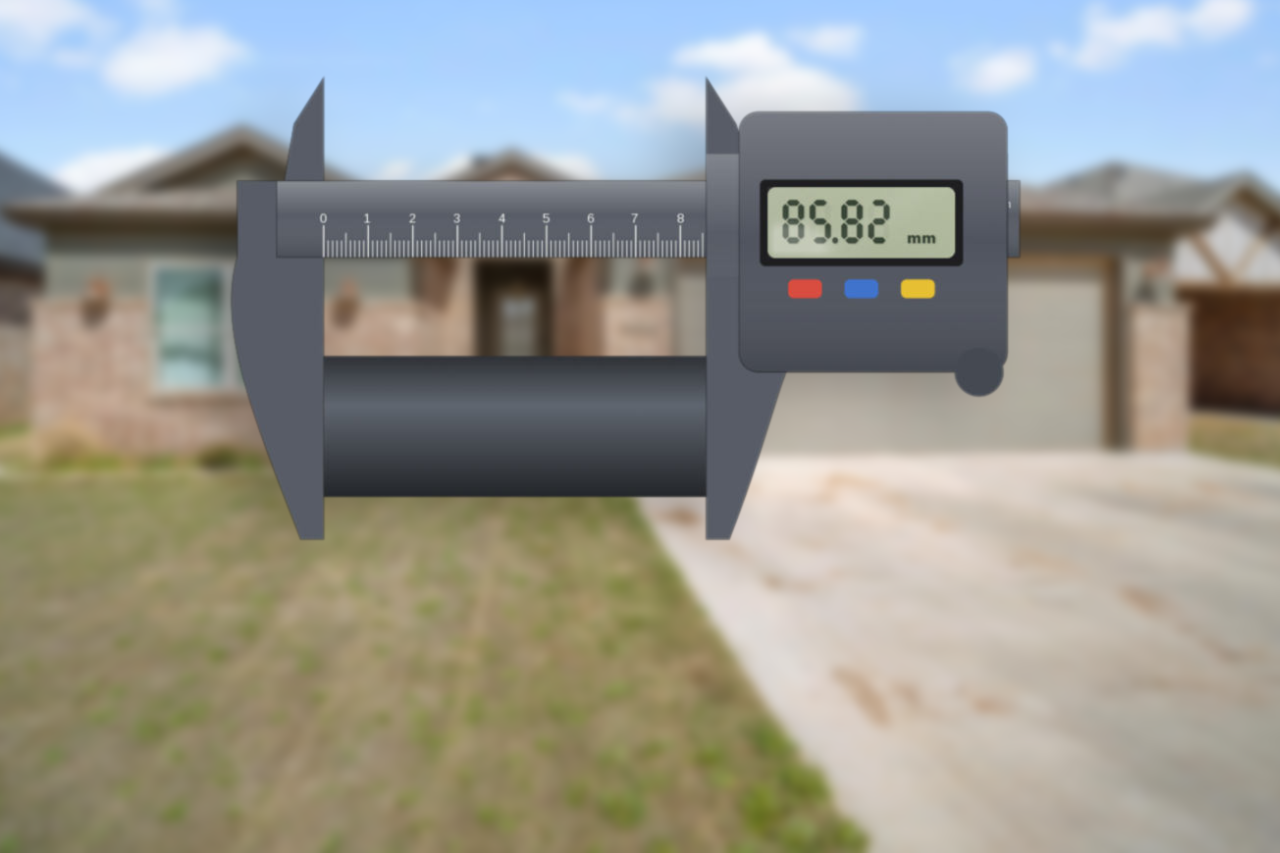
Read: 85.82mm
